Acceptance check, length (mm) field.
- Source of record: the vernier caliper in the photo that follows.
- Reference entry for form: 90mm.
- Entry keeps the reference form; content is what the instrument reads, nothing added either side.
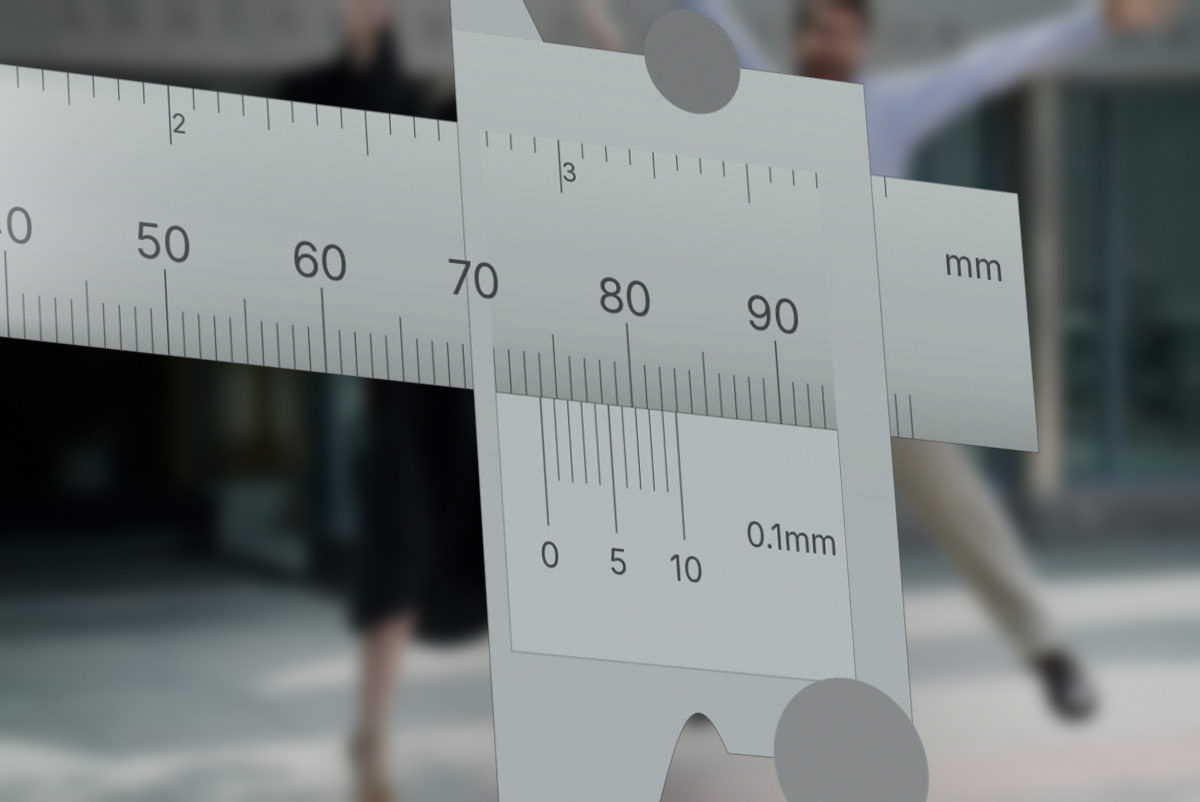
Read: 73.9mm
